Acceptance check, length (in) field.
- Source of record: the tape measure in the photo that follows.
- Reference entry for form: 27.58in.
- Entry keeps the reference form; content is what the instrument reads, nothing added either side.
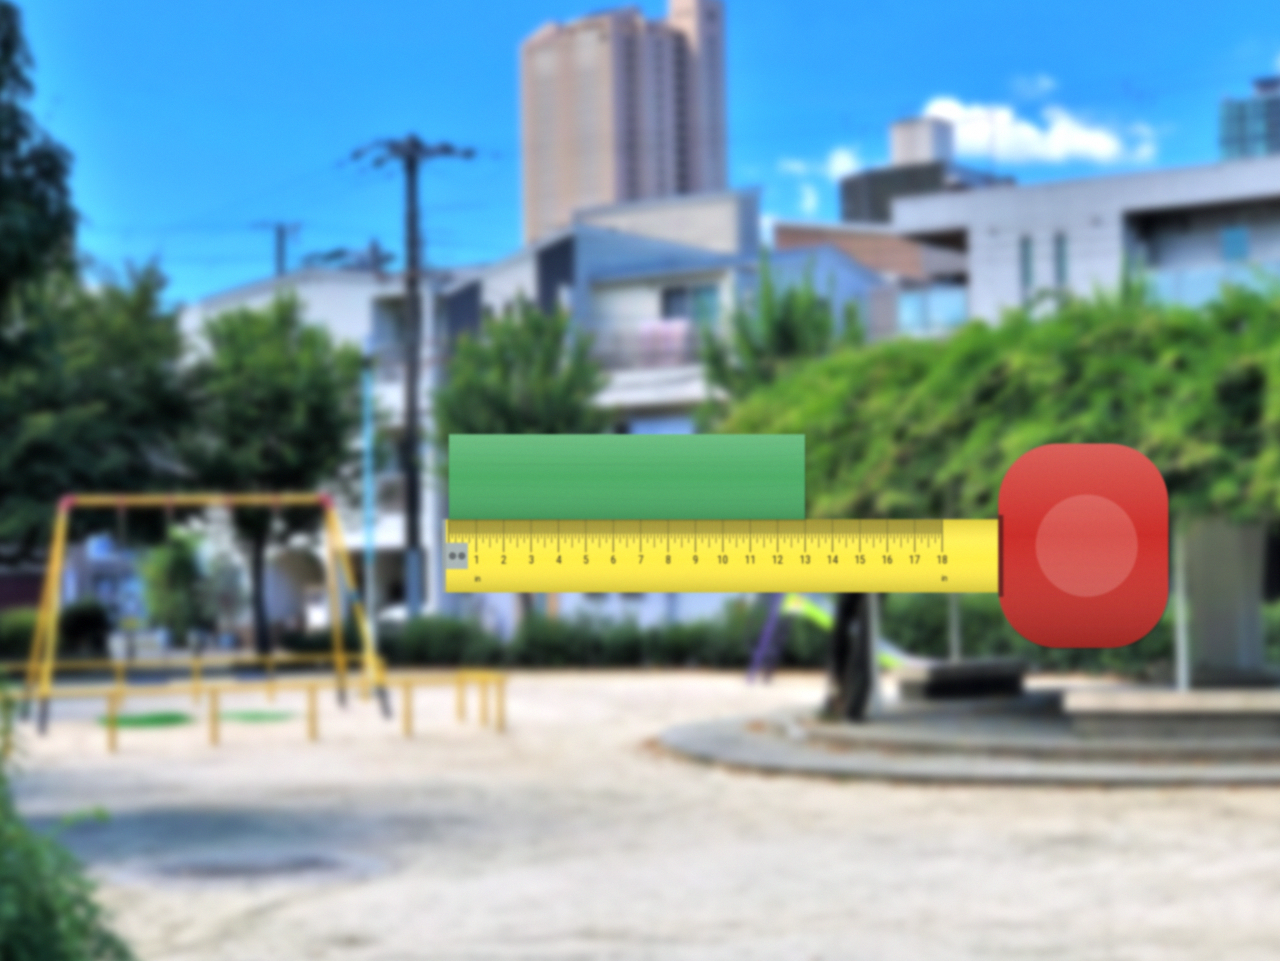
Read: 13in
